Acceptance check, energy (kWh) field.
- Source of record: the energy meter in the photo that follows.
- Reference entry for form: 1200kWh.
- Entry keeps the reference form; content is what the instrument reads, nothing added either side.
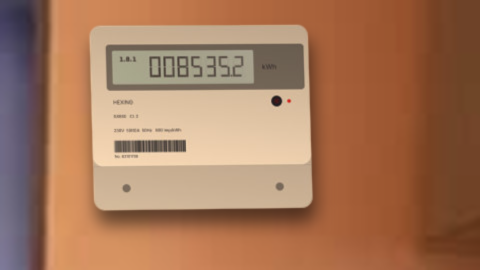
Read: 8535.2kWh
